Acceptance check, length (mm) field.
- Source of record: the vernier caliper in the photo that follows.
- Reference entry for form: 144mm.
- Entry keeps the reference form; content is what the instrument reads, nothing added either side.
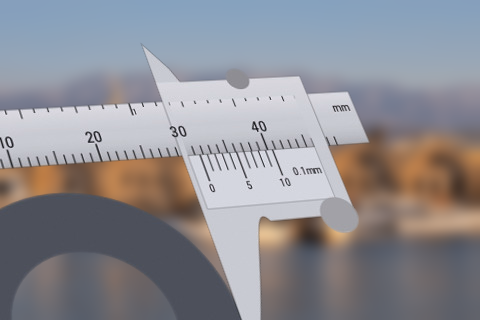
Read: 31.6mm
